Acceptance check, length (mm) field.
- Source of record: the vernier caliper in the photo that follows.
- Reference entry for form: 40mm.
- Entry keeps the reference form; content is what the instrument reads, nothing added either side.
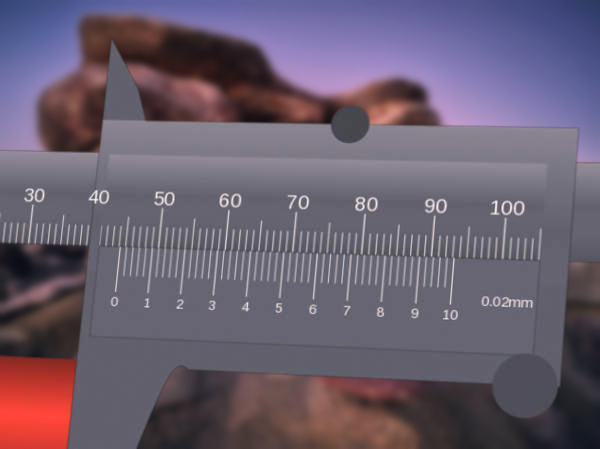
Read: 44.2mm
